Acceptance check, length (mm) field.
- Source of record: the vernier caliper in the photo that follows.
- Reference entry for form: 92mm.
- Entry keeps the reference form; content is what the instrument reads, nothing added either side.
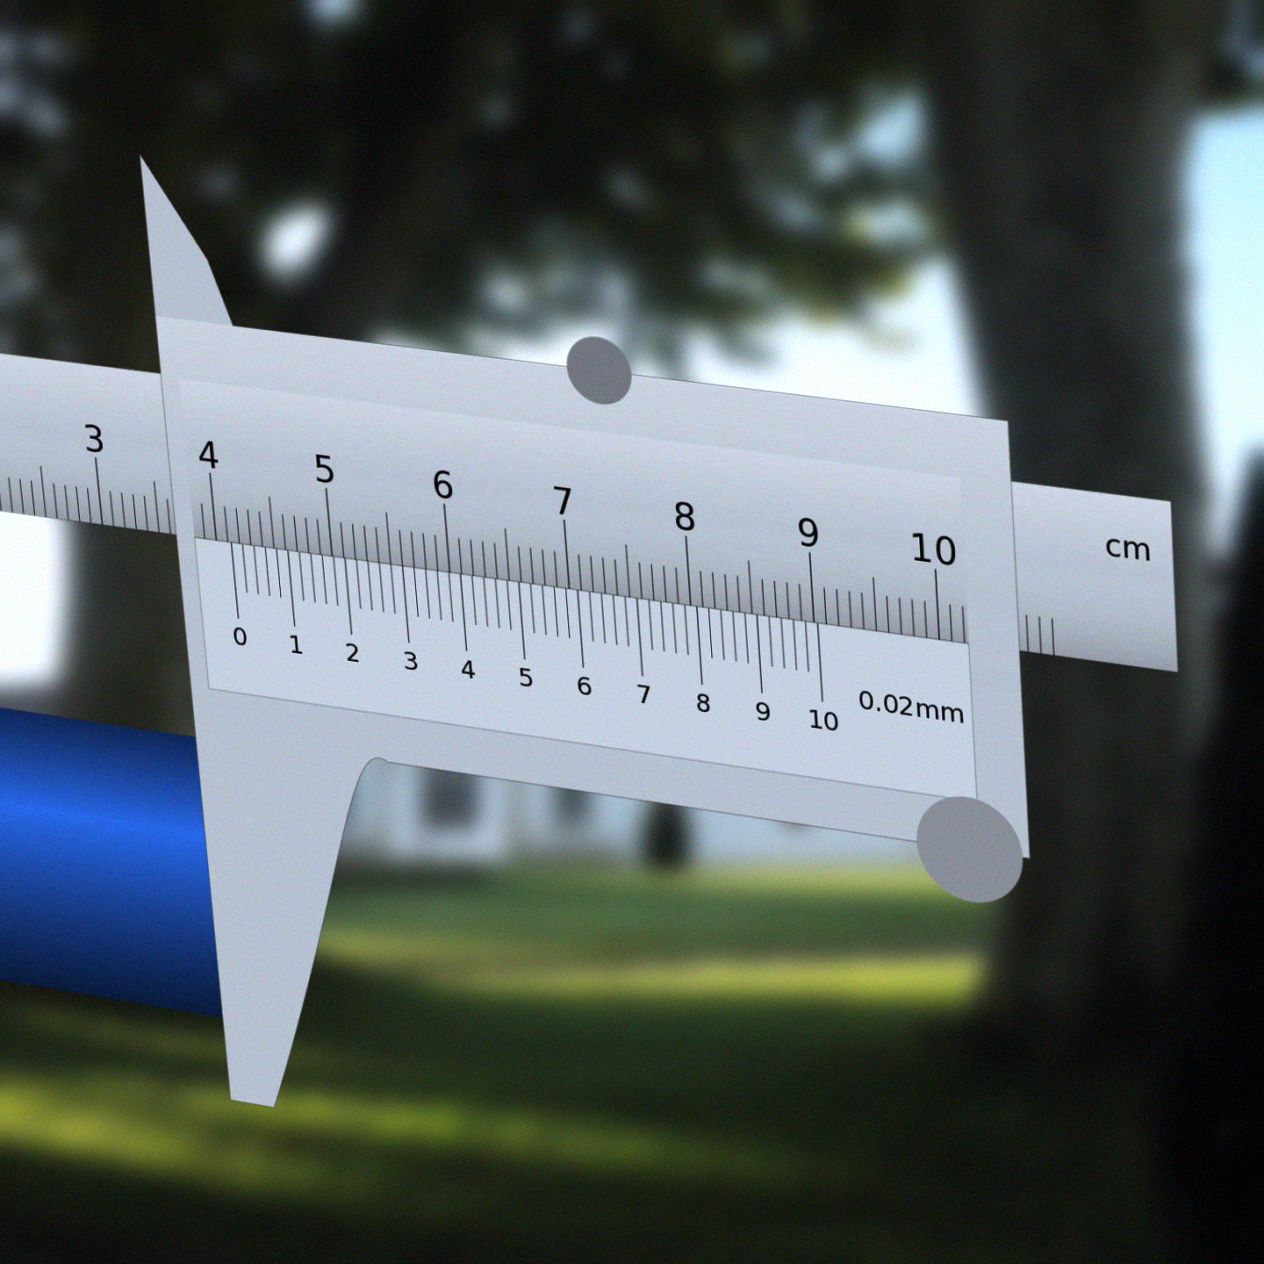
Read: 41.3mm
